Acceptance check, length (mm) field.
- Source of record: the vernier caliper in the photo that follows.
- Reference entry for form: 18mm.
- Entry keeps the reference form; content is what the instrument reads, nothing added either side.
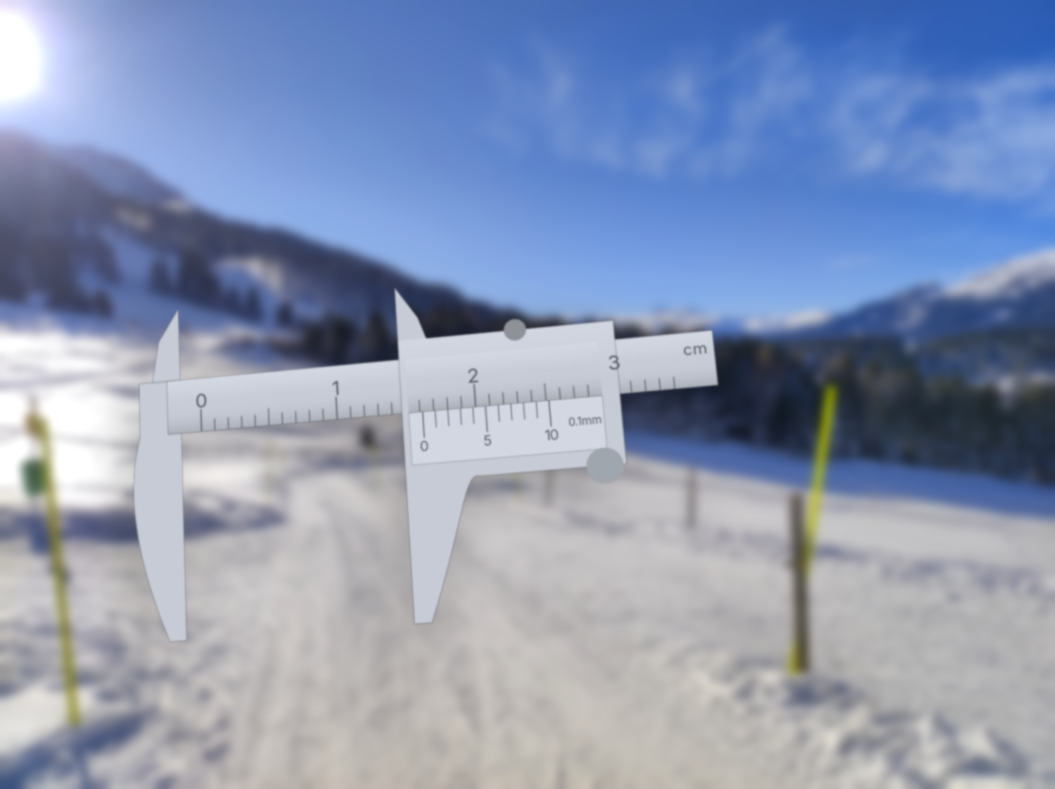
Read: 16.2mm
